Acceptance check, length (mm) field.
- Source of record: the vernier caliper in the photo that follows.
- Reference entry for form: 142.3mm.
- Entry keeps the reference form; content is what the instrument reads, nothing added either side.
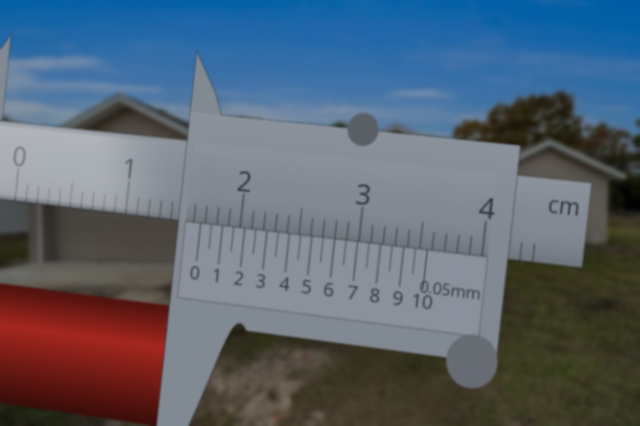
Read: 16.6mm
